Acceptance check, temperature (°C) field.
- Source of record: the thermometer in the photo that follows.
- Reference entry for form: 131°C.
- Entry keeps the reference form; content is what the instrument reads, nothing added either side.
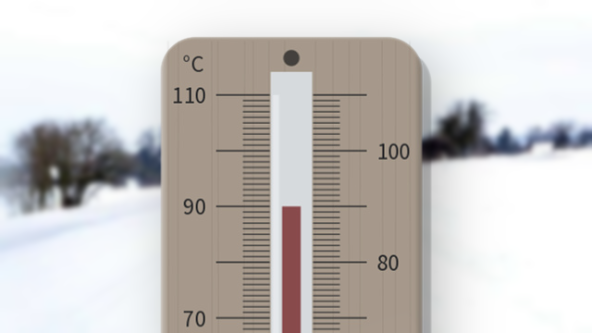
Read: 90°C
